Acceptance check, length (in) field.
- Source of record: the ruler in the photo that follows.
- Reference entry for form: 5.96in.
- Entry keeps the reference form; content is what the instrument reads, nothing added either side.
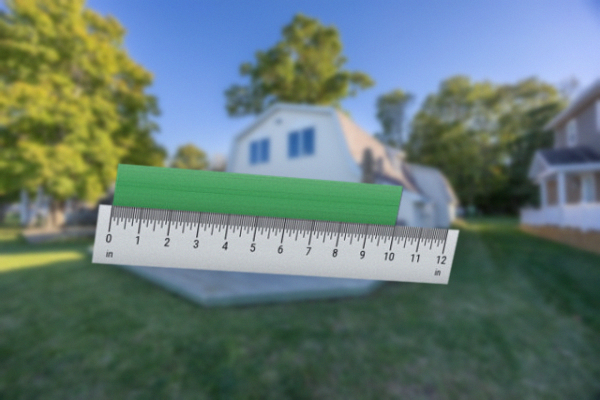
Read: 10in
